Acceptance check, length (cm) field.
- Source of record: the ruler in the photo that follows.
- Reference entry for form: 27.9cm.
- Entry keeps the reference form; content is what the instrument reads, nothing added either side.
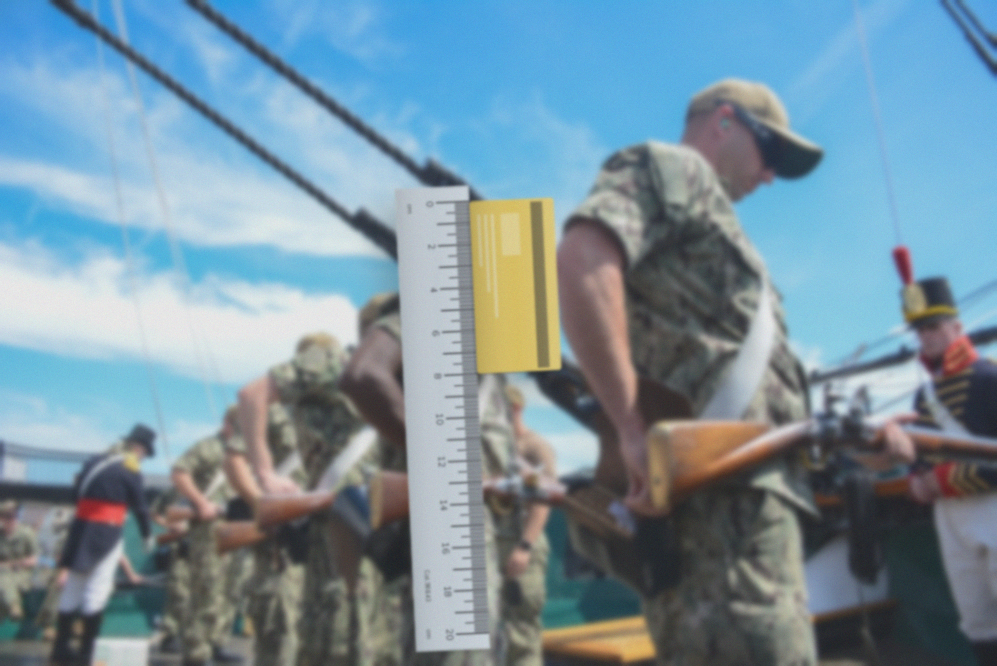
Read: 8cm
